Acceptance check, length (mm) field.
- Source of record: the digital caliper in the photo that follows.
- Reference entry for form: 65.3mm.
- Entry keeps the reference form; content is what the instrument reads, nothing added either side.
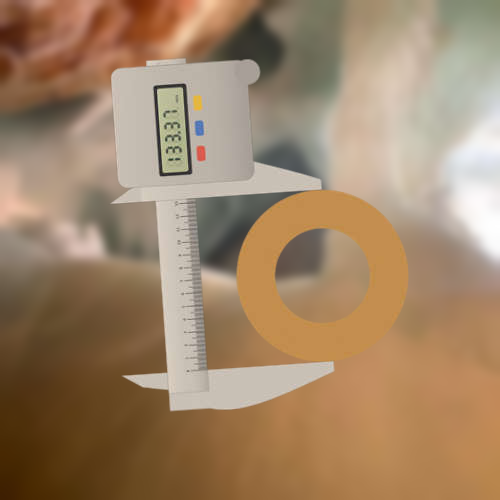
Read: 133.37mm
